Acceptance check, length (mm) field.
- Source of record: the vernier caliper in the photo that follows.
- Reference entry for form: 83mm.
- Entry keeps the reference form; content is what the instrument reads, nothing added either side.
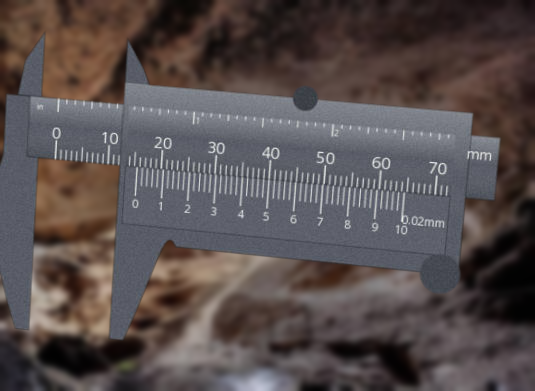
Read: 15.5mm
